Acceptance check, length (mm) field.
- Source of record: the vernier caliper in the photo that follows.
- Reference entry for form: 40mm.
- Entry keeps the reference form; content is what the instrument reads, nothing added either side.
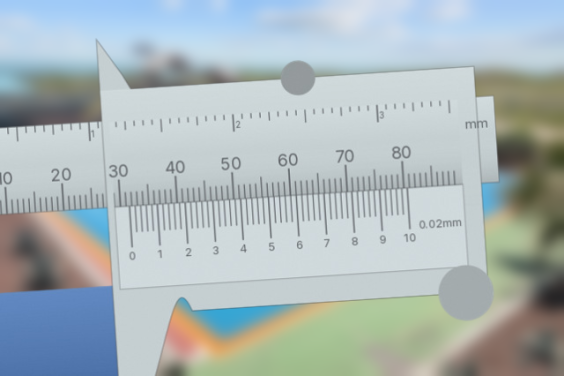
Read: 31.6mm
